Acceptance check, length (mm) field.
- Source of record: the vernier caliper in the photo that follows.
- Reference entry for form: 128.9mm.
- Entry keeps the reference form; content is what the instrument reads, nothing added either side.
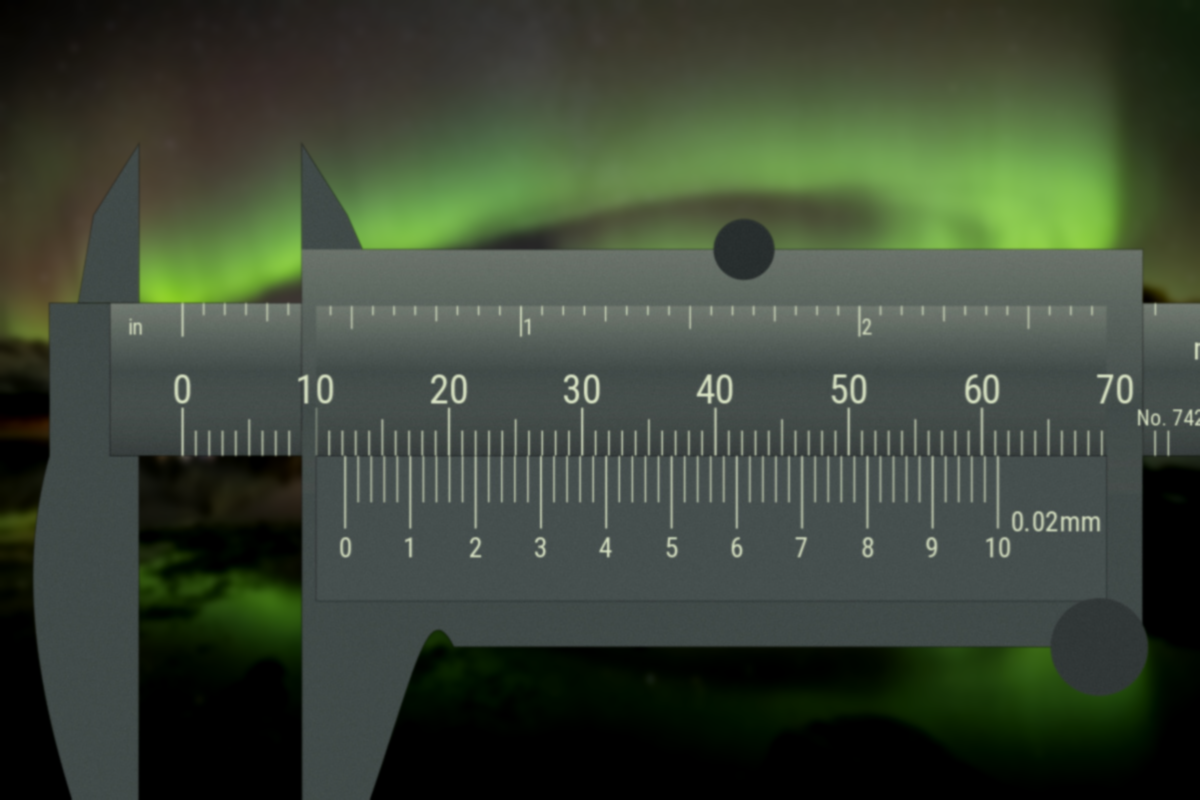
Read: 12.2mm
